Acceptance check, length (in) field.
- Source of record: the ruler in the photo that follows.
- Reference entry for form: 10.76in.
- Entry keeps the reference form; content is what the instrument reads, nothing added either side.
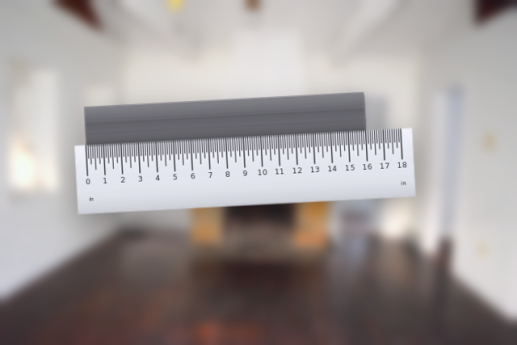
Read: 16in
